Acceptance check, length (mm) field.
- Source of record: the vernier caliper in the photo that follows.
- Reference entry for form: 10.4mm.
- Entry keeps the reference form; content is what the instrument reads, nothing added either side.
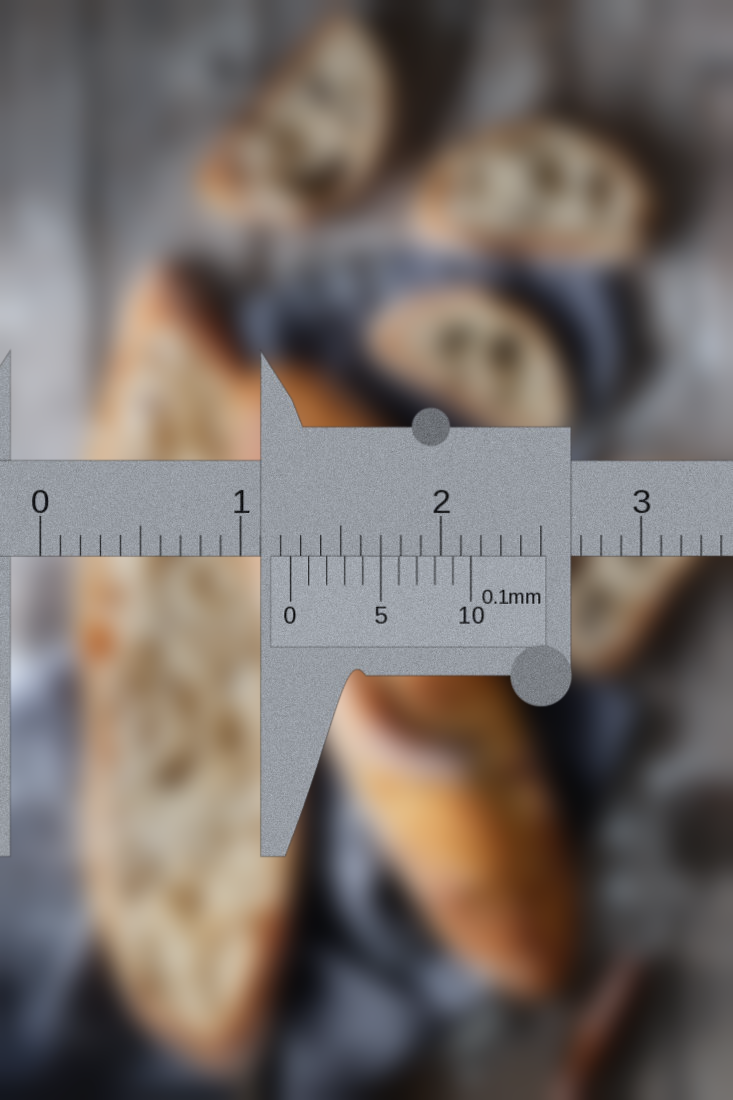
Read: 12.5mm
